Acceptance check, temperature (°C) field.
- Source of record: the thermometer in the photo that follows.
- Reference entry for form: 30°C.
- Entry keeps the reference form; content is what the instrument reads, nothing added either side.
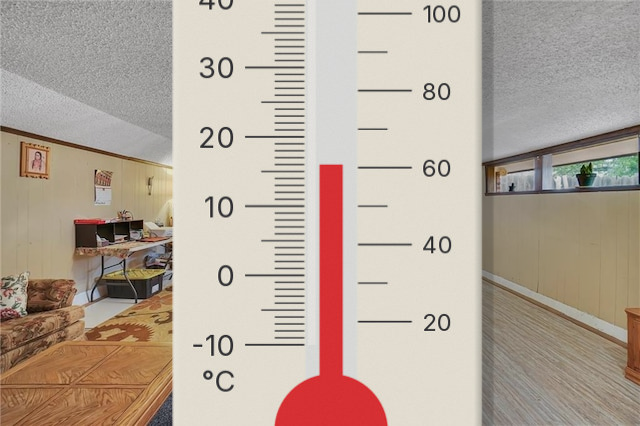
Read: 16°C
